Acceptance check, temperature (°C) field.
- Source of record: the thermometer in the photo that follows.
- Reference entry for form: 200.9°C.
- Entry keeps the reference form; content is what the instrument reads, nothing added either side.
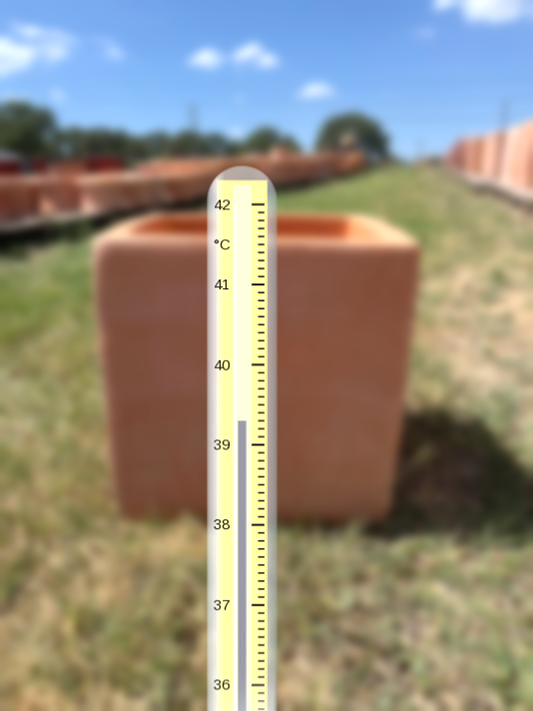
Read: 39.3°C
